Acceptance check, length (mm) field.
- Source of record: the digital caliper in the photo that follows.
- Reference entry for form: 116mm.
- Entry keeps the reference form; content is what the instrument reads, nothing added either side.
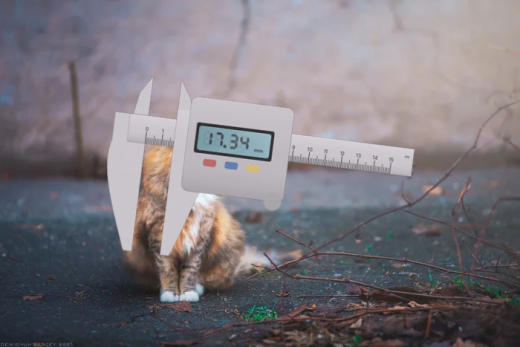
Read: 17.34mm
